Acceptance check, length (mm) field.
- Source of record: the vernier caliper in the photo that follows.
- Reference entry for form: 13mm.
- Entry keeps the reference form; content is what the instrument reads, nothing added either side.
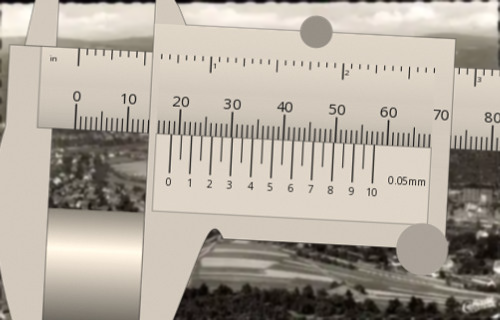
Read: 18.5mm
